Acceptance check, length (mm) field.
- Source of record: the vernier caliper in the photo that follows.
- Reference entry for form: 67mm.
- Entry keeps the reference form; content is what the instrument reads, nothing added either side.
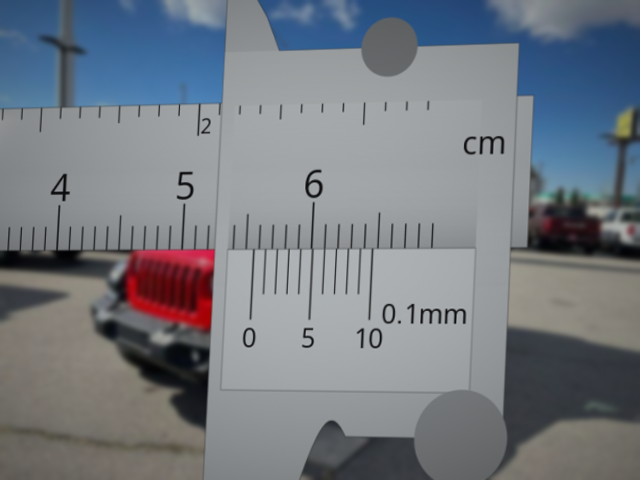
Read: 55.6mm
